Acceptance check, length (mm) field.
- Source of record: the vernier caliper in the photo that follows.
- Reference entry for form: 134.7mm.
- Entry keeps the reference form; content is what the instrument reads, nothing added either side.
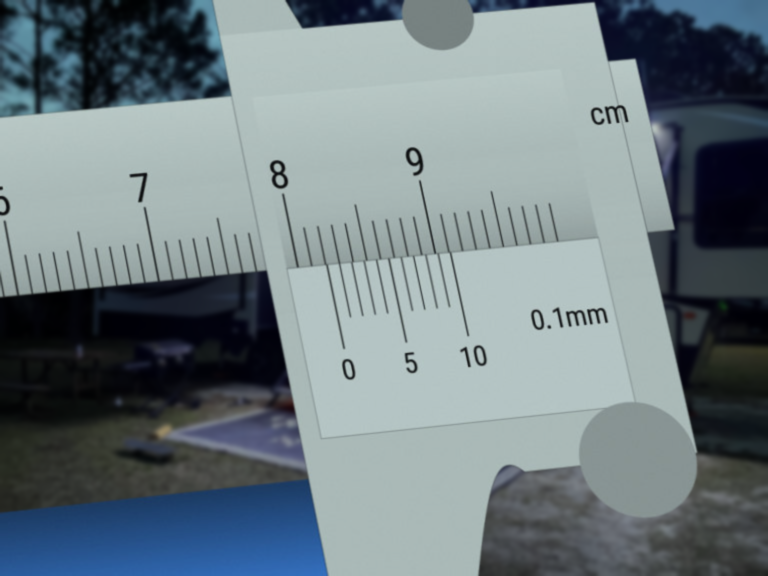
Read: 82.1mm
